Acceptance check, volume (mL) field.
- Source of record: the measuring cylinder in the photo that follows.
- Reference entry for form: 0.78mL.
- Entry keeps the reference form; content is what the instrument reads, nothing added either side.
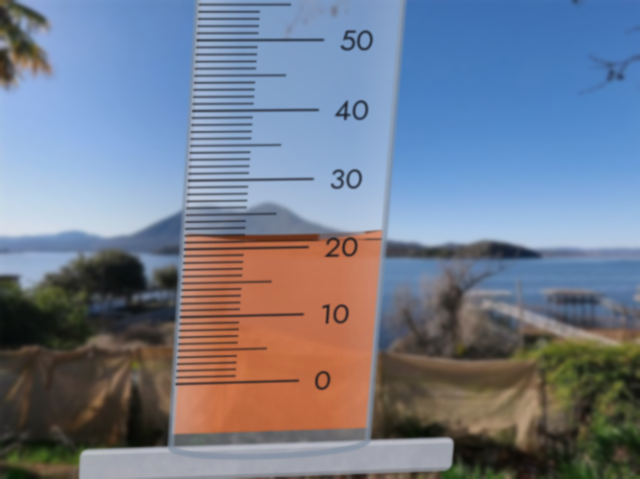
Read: 21mL
